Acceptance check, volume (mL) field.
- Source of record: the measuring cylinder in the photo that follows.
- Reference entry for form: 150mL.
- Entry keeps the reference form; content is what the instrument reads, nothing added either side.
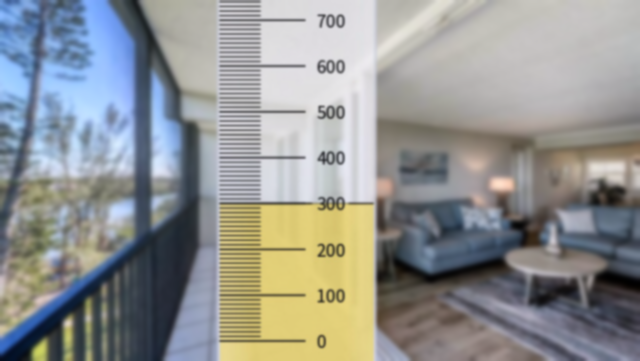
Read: 300mL
